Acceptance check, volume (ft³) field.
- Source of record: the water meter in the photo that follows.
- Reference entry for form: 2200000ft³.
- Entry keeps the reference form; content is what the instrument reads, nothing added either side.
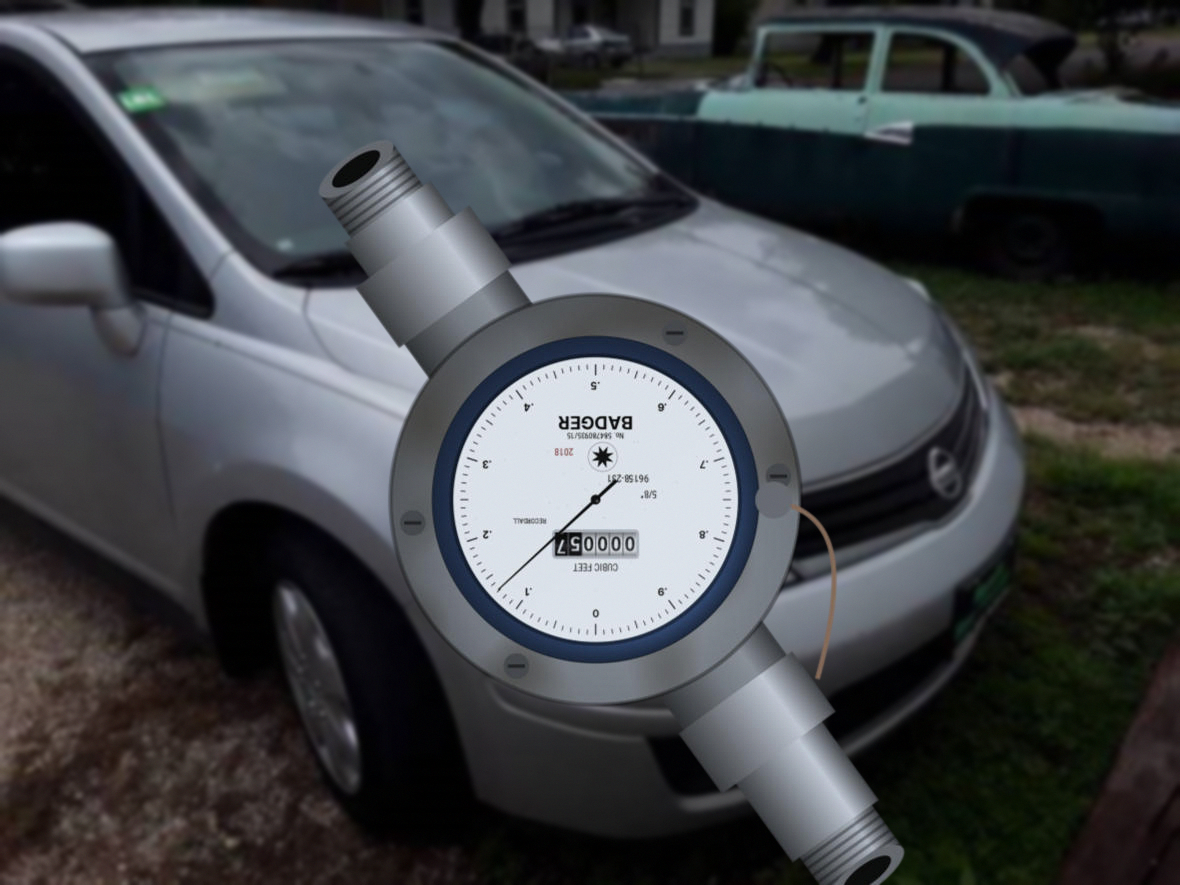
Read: 57.13ft³
